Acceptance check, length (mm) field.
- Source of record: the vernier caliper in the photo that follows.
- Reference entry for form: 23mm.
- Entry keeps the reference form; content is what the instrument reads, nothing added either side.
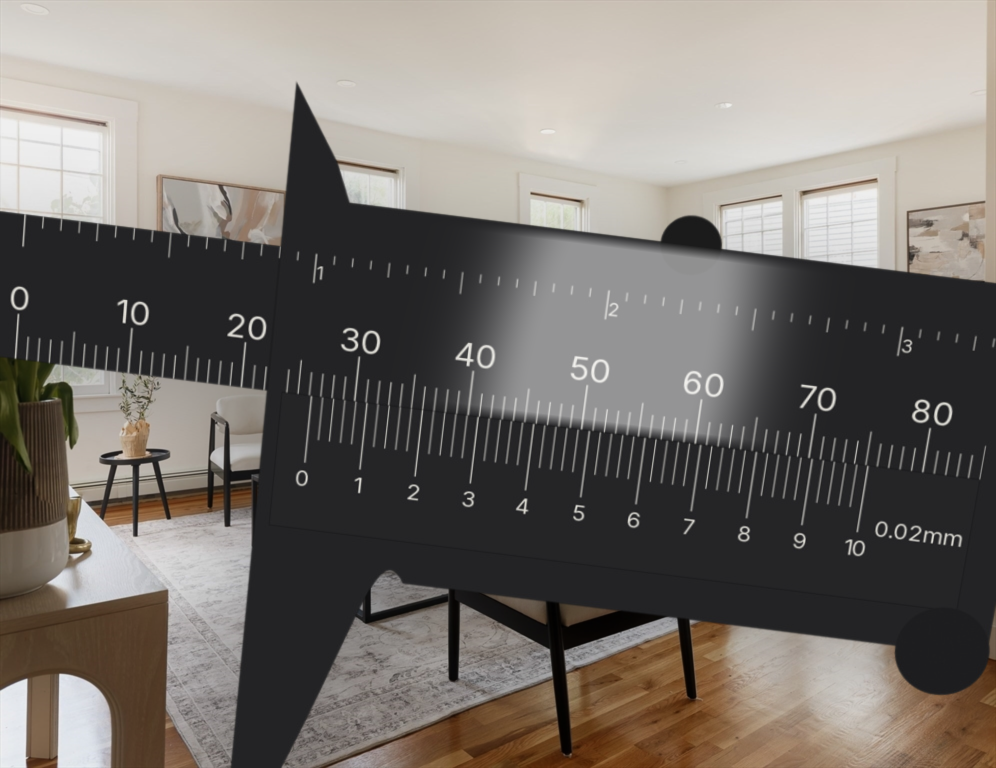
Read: 26.2mm
